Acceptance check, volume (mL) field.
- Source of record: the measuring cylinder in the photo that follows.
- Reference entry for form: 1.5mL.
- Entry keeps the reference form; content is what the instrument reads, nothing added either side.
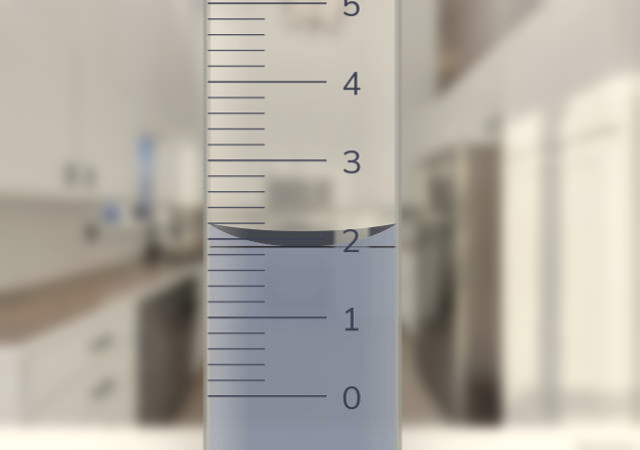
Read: 1.9mL
